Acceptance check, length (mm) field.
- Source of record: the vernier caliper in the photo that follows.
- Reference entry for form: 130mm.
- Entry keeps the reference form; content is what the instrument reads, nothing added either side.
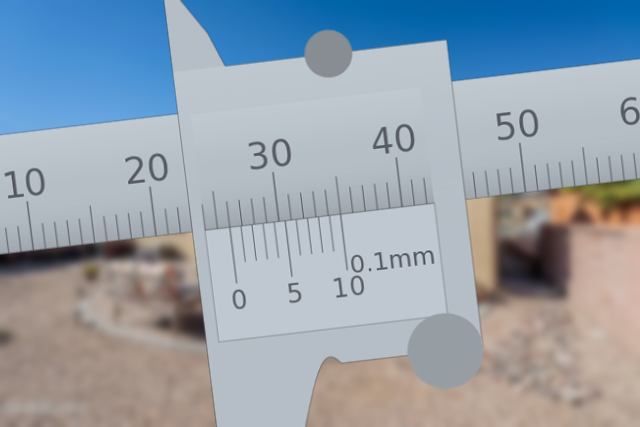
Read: 26.0mm
